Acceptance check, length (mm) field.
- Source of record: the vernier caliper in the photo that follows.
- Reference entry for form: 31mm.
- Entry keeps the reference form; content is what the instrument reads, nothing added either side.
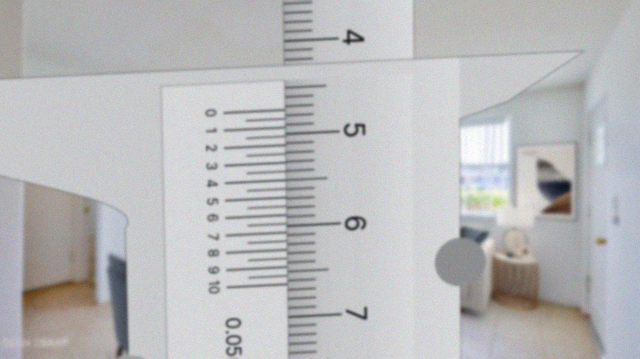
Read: 47.4mm
